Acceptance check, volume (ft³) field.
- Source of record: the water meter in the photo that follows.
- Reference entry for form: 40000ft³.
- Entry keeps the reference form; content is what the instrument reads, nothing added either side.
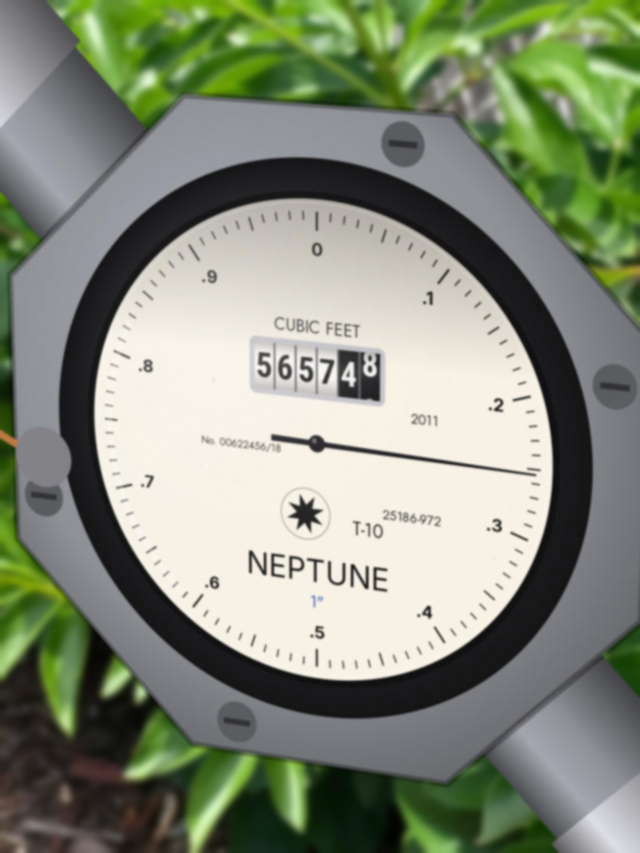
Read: 565748.25ft³
